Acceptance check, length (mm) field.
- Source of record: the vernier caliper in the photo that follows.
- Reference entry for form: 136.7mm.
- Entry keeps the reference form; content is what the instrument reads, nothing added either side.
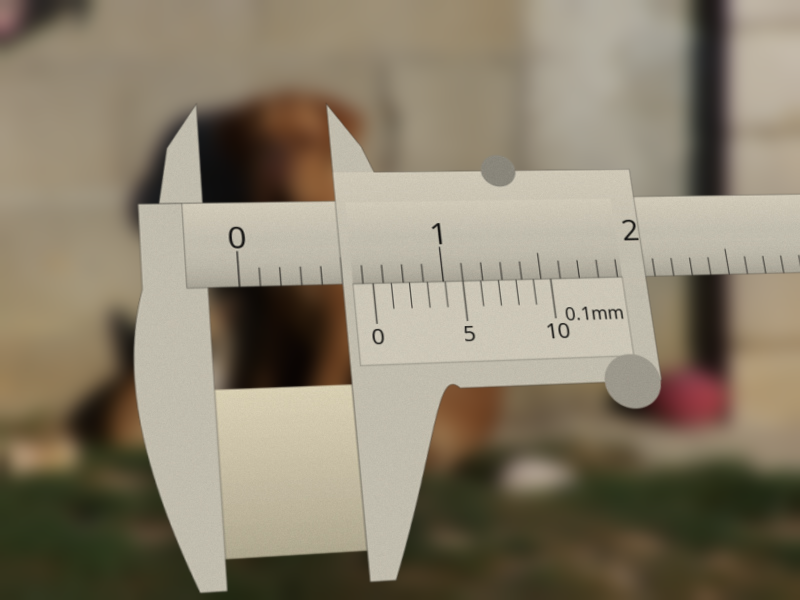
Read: 6.5mm
